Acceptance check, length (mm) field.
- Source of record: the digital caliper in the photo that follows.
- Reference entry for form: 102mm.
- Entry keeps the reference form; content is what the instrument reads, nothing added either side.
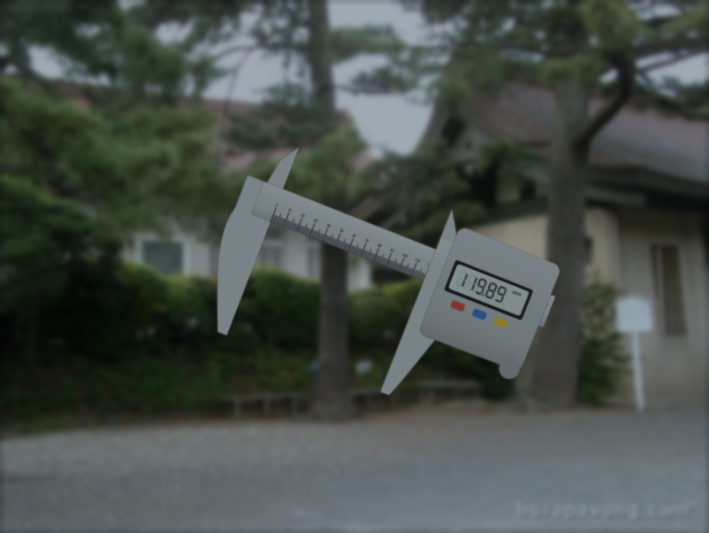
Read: 119.89mm
